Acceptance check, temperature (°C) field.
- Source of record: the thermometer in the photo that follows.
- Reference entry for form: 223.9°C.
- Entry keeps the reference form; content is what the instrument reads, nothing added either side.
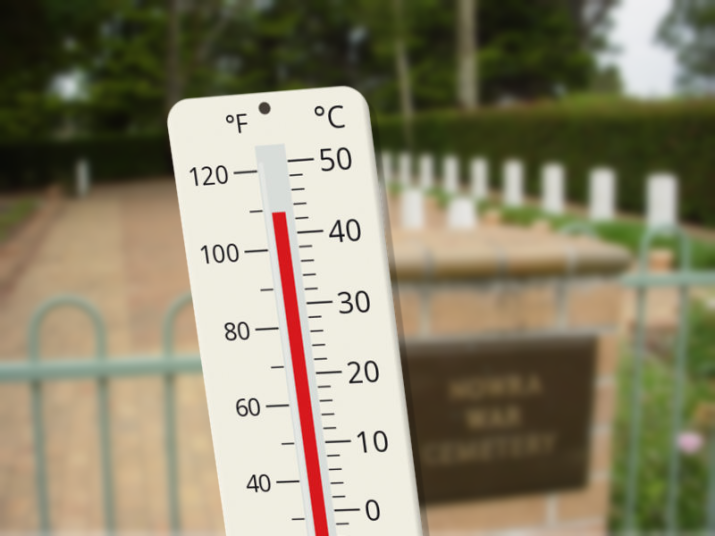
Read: 43°C
